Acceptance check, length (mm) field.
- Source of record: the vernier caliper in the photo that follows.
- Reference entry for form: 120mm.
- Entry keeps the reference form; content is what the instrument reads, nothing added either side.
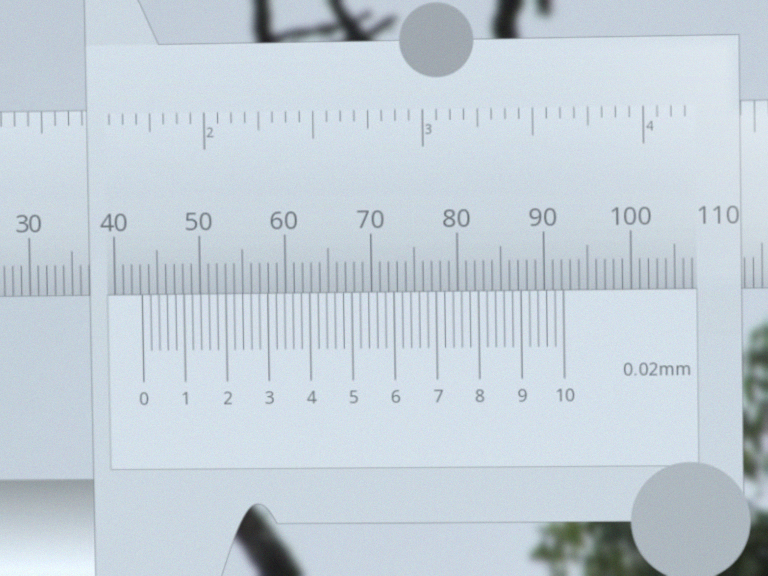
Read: 43.2mm
